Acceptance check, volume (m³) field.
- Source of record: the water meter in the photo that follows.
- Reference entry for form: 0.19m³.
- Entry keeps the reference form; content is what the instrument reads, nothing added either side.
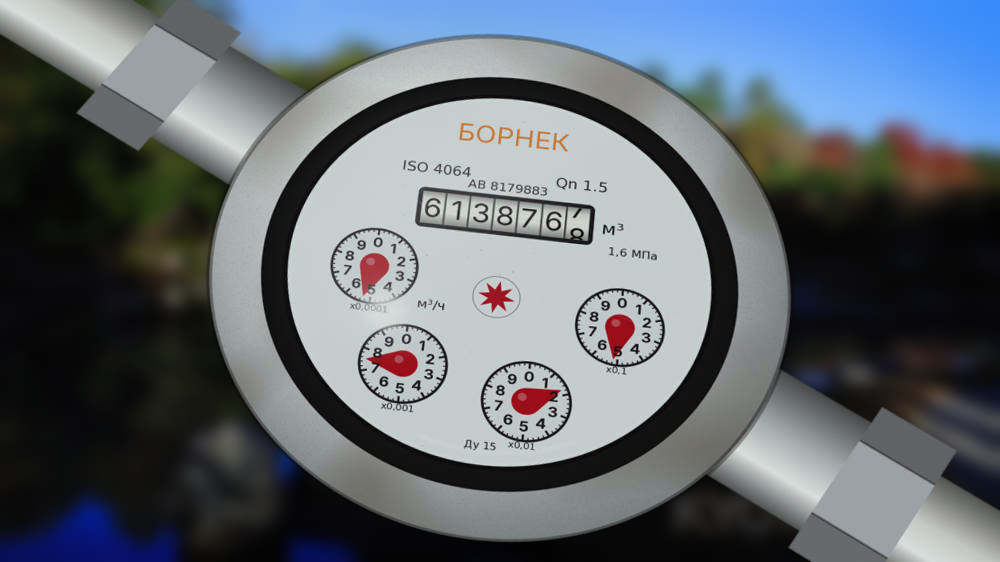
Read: 6138767.5175m³
